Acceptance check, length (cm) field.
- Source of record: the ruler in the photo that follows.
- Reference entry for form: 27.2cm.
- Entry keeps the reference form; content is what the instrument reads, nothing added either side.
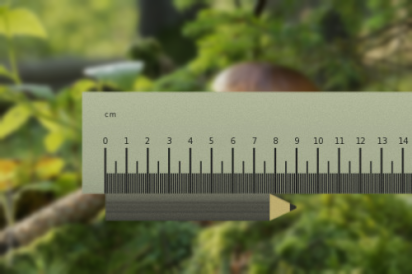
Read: 9cm
